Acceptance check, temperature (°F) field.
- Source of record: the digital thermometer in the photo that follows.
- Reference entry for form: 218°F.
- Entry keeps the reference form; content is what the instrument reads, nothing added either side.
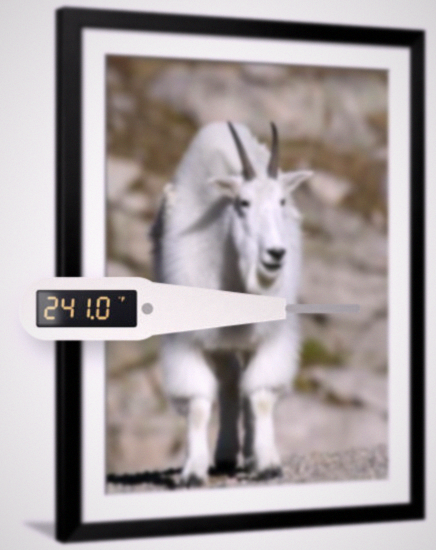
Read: 241.0°F
